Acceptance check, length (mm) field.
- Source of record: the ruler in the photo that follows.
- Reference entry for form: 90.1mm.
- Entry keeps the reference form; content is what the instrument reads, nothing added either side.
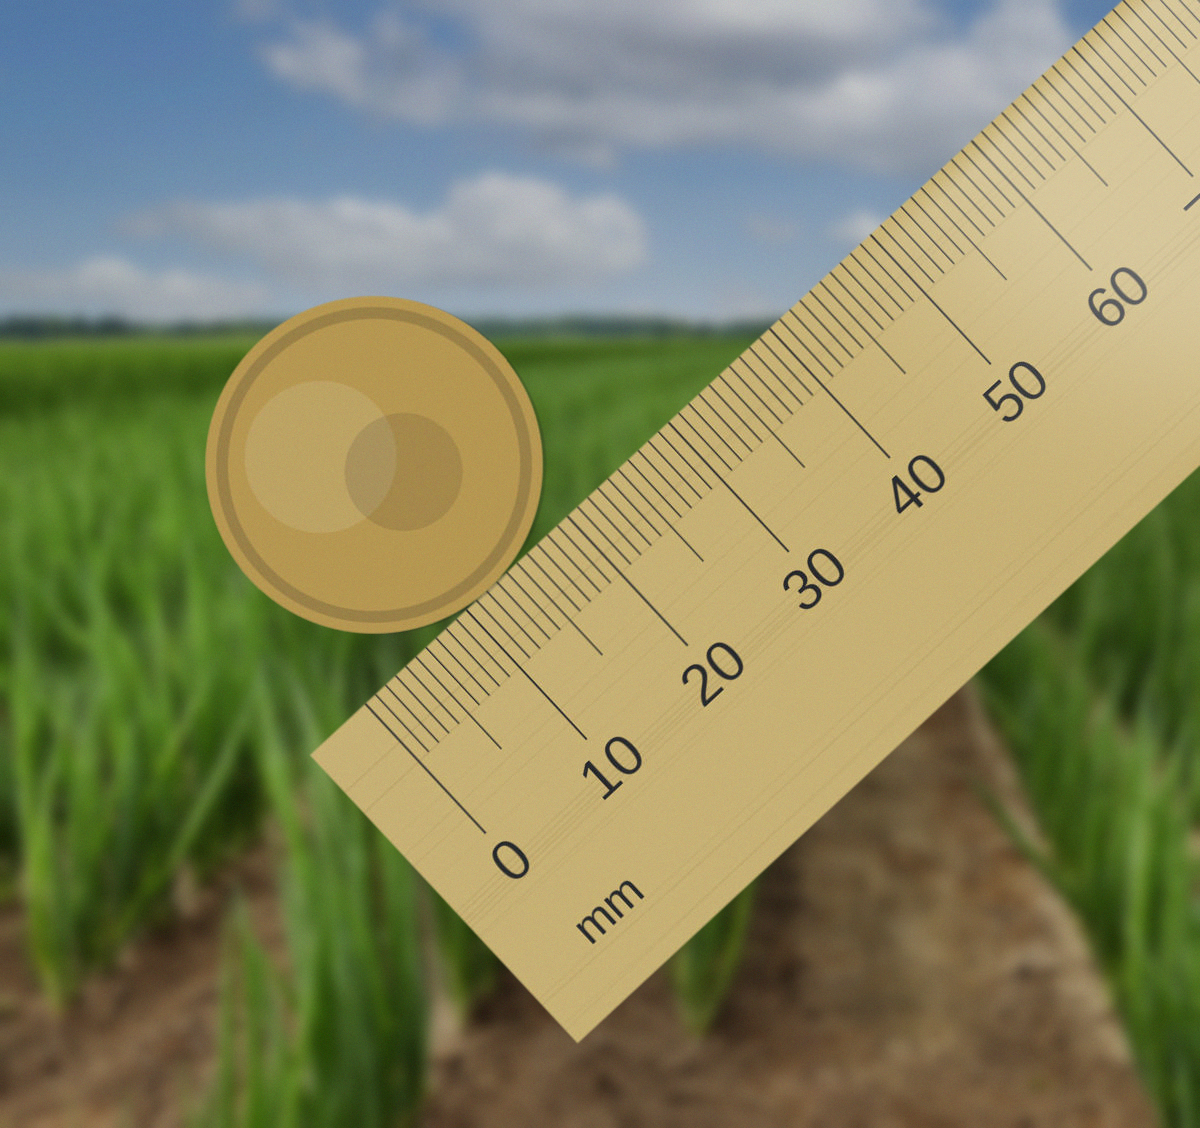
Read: 24.5mm
